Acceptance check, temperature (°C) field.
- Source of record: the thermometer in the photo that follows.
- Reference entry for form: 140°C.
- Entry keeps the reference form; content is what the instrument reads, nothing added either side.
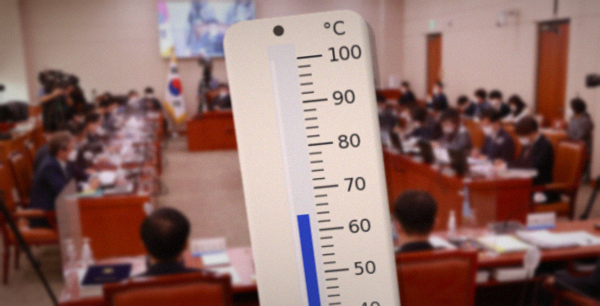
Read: 64°C
